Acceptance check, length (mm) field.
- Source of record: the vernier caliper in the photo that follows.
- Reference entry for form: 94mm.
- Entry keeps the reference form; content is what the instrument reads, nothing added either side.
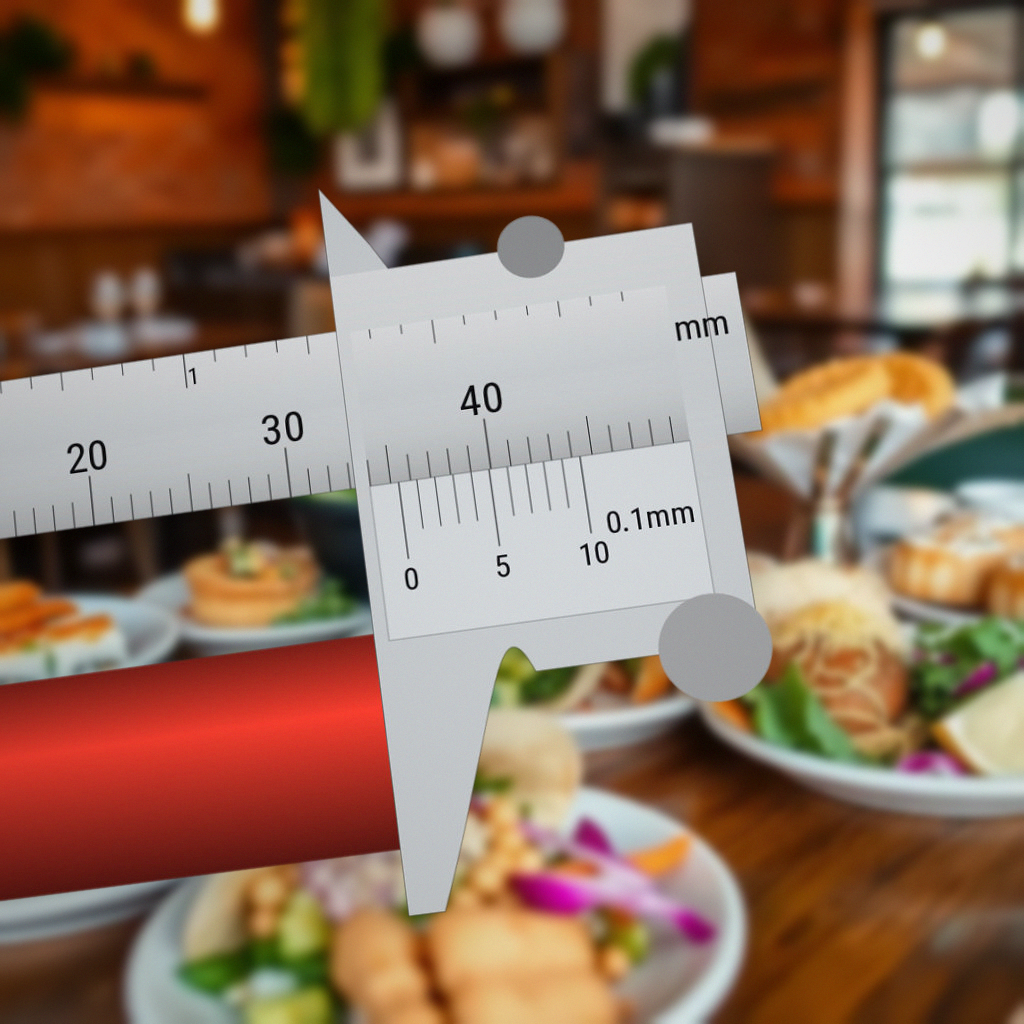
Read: 35.4mm
